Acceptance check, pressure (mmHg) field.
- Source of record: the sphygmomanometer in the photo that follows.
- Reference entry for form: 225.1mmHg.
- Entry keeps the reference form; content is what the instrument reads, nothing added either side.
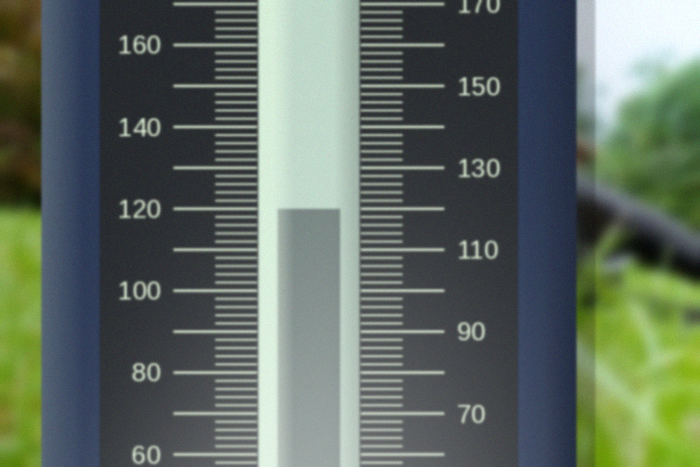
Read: 120mmHg
